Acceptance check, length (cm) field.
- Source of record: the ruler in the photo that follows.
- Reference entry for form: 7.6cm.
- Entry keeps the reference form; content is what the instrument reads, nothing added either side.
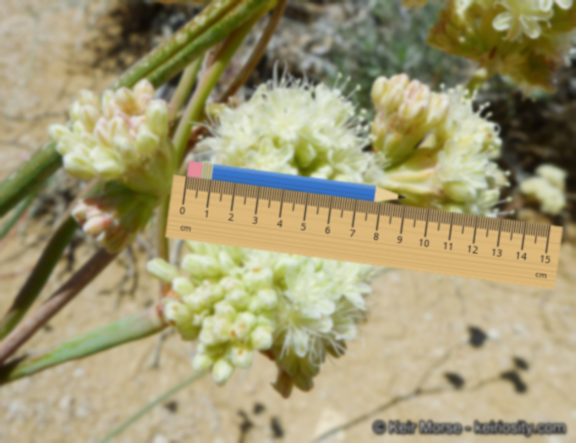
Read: 9cm
